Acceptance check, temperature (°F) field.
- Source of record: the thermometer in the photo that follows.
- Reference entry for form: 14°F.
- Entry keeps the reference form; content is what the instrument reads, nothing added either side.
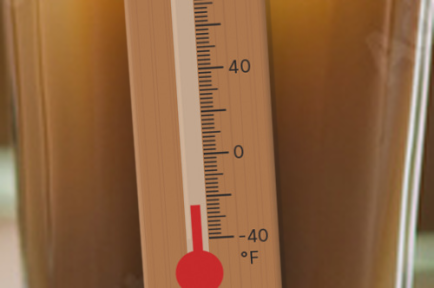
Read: -24°F
